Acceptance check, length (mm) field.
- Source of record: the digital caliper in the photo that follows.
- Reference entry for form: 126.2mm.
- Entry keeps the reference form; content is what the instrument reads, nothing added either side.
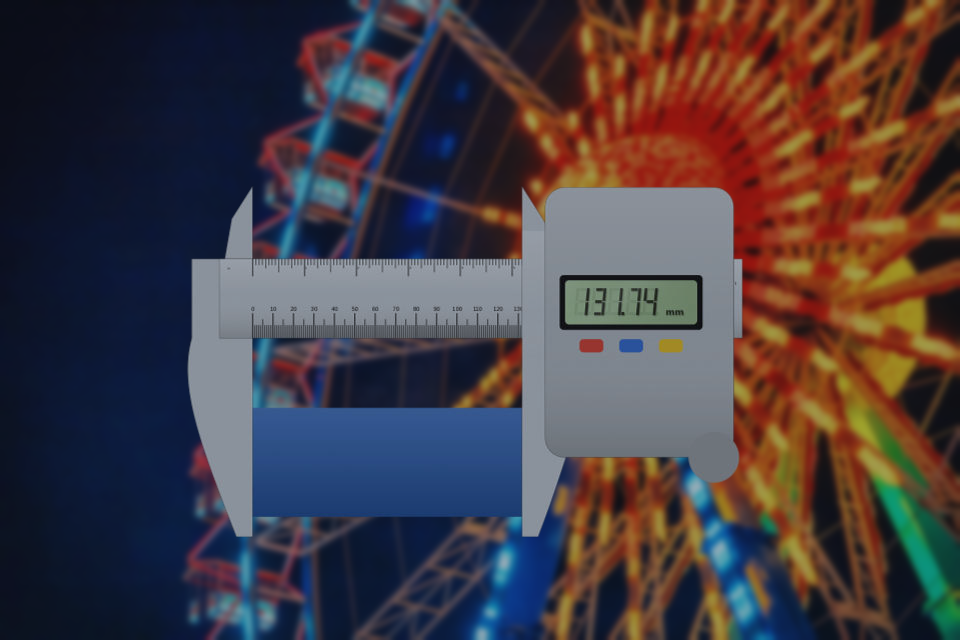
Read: 131.74mm
